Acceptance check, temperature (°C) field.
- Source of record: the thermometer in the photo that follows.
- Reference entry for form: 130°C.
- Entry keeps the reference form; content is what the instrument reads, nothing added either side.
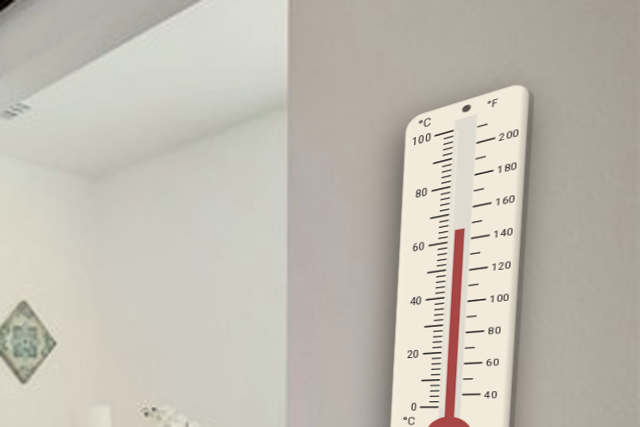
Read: 64°C
